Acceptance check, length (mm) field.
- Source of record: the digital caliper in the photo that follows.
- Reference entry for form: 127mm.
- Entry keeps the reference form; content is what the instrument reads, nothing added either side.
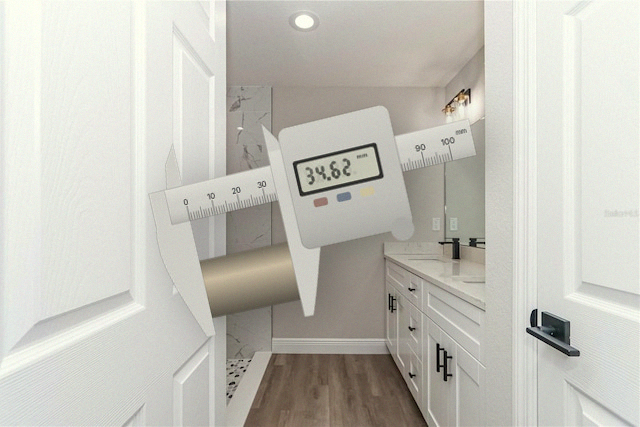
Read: 34.62mm
